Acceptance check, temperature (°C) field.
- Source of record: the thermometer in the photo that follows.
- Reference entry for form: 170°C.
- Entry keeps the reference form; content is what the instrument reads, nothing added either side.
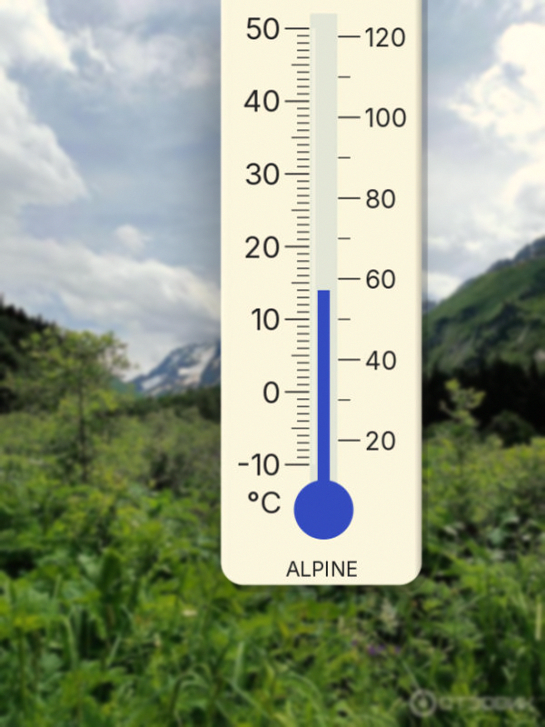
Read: 14°C
